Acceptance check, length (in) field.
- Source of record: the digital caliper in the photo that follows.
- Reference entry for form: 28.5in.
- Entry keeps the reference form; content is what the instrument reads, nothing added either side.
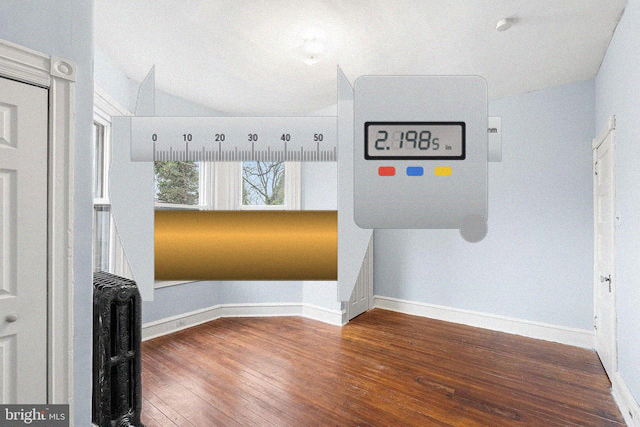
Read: 2.1985in
